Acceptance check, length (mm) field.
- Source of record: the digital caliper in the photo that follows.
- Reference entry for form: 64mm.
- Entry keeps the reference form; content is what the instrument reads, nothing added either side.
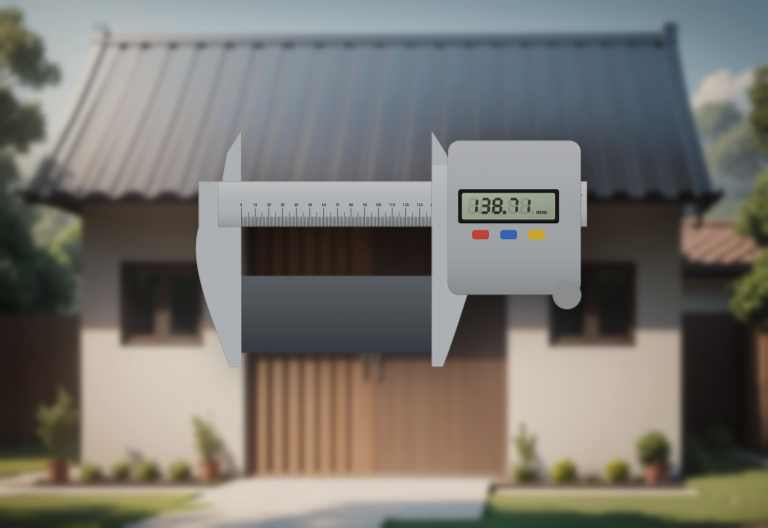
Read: 138.71mm
